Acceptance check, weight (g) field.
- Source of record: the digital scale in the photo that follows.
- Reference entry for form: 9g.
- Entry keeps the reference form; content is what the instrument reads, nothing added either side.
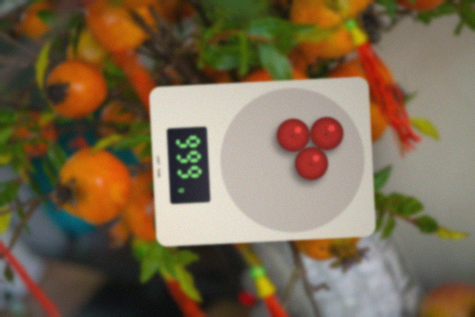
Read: 999g
